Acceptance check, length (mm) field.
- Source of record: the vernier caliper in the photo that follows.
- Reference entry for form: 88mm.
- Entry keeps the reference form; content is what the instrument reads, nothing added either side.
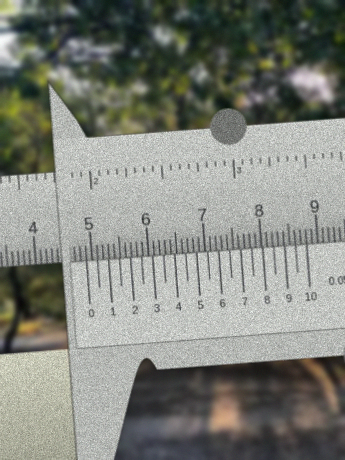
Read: 49.0mm
